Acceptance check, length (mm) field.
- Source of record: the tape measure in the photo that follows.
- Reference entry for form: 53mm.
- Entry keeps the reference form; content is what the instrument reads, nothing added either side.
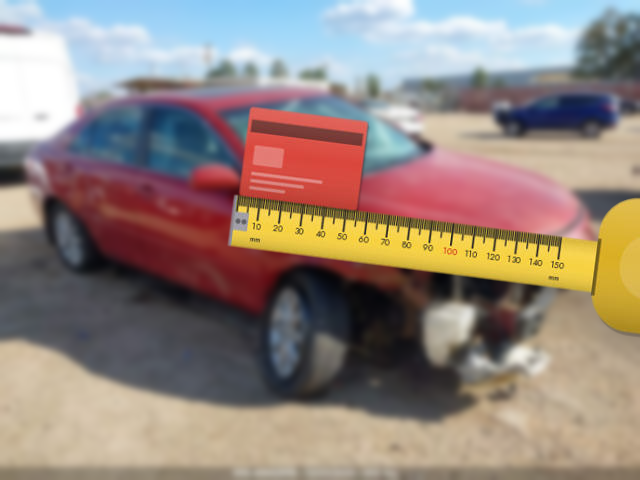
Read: 55mm
